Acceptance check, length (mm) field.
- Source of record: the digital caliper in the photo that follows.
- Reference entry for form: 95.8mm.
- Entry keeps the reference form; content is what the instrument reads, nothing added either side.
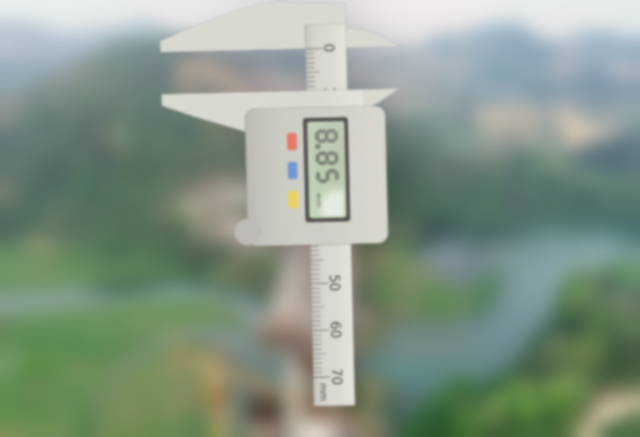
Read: 8.85mm
